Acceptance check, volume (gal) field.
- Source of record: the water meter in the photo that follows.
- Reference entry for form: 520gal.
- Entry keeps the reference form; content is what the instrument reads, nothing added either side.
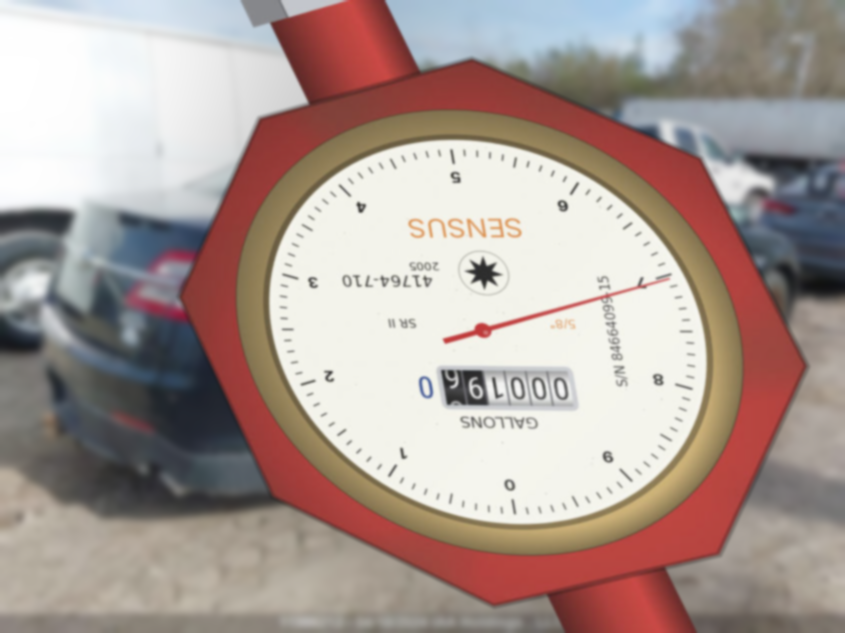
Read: 1957.0gal
